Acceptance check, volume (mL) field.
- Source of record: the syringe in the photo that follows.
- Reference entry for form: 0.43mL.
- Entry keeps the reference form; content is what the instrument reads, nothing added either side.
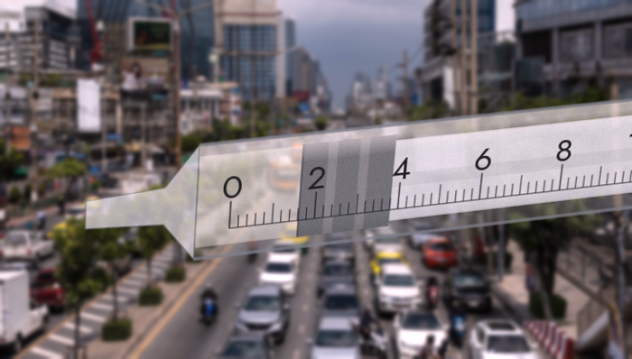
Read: 1.6mL
